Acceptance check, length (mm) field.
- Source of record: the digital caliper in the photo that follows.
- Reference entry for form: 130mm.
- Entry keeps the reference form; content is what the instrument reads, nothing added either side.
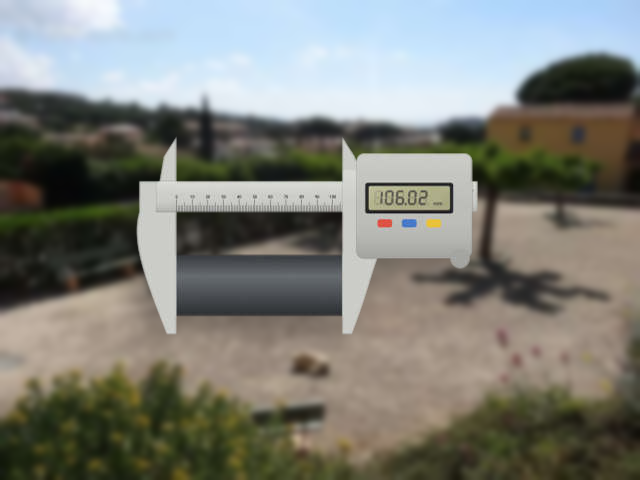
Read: 106.02mm
